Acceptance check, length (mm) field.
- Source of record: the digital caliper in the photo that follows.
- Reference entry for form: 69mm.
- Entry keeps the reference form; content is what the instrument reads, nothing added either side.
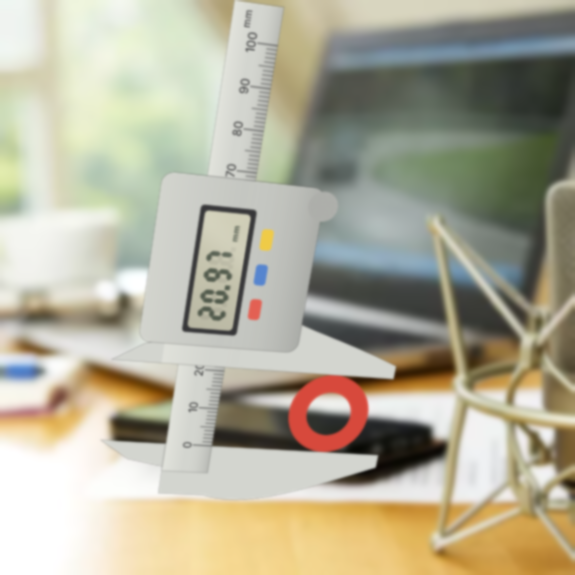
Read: 20.97mm
